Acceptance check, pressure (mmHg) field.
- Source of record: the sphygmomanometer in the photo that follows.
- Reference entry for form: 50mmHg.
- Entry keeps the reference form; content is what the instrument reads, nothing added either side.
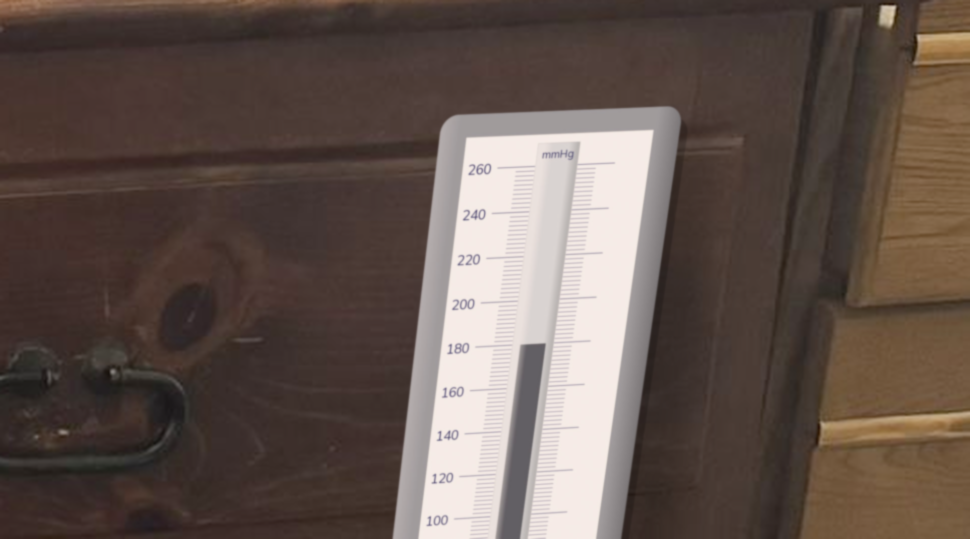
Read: 180mmHg
